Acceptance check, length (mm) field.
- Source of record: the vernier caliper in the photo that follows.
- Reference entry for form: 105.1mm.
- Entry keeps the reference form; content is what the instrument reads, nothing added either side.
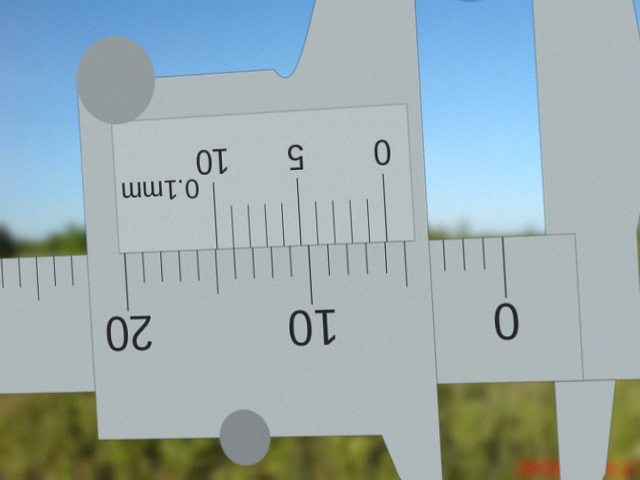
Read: 5.9mm
